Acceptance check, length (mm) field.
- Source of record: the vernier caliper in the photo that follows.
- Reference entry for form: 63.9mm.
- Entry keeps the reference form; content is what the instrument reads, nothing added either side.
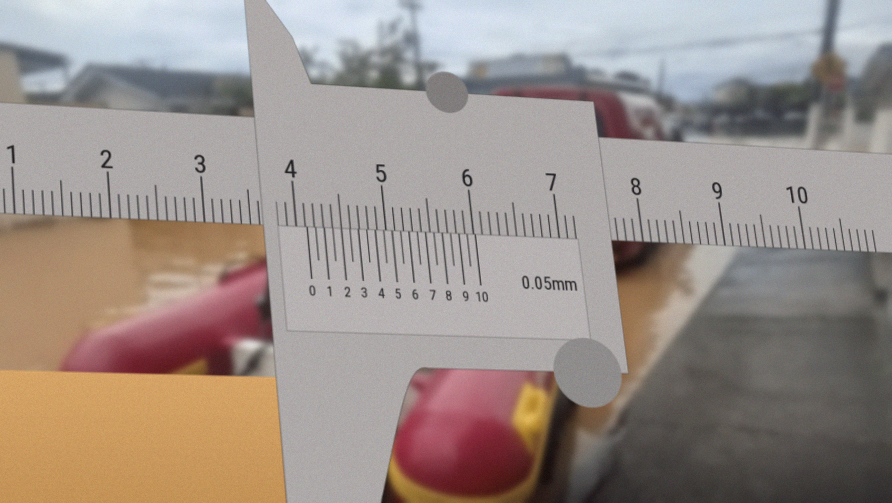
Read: 41.2mm
